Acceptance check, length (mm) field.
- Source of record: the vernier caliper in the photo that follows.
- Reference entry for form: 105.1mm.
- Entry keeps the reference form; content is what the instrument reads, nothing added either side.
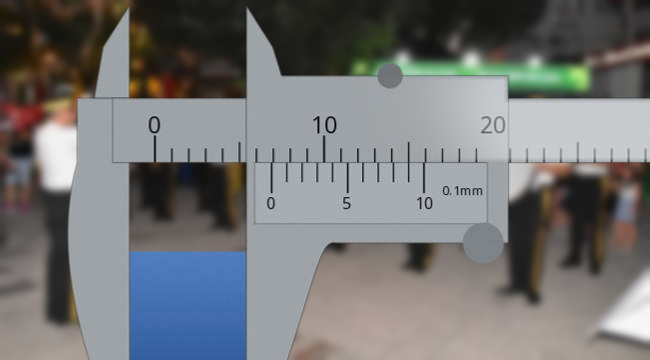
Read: 6.9mm
